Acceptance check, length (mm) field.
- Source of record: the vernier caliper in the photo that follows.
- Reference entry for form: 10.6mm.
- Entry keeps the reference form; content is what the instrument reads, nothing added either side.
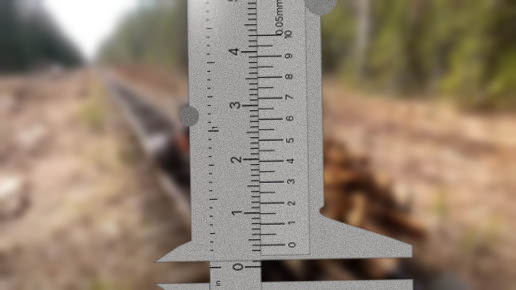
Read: 4.0mm
